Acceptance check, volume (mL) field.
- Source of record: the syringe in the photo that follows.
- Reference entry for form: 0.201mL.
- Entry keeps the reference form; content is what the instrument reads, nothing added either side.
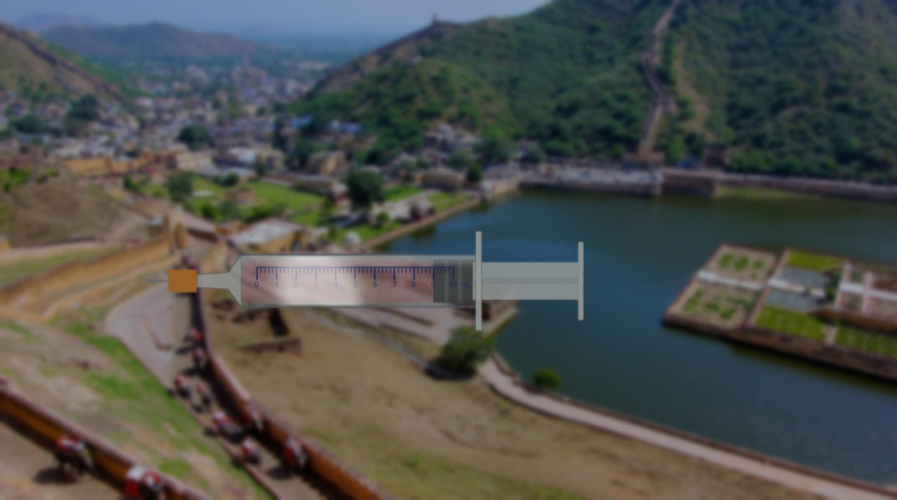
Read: 9mL
